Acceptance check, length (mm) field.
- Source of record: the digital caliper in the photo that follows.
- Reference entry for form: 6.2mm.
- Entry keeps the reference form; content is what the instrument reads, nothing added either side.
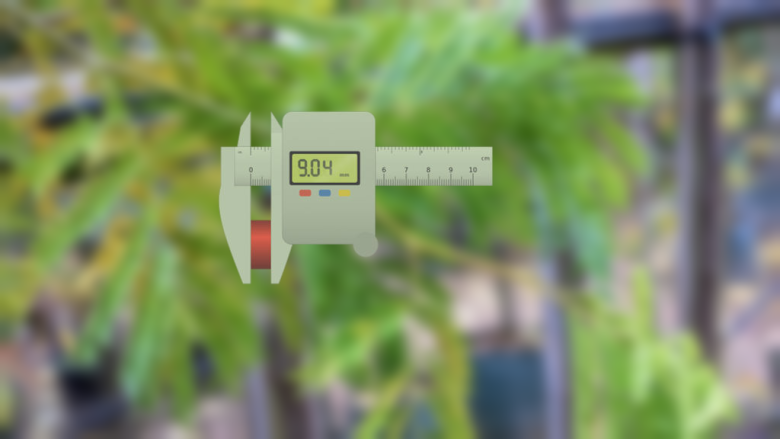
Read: 9.04mm
